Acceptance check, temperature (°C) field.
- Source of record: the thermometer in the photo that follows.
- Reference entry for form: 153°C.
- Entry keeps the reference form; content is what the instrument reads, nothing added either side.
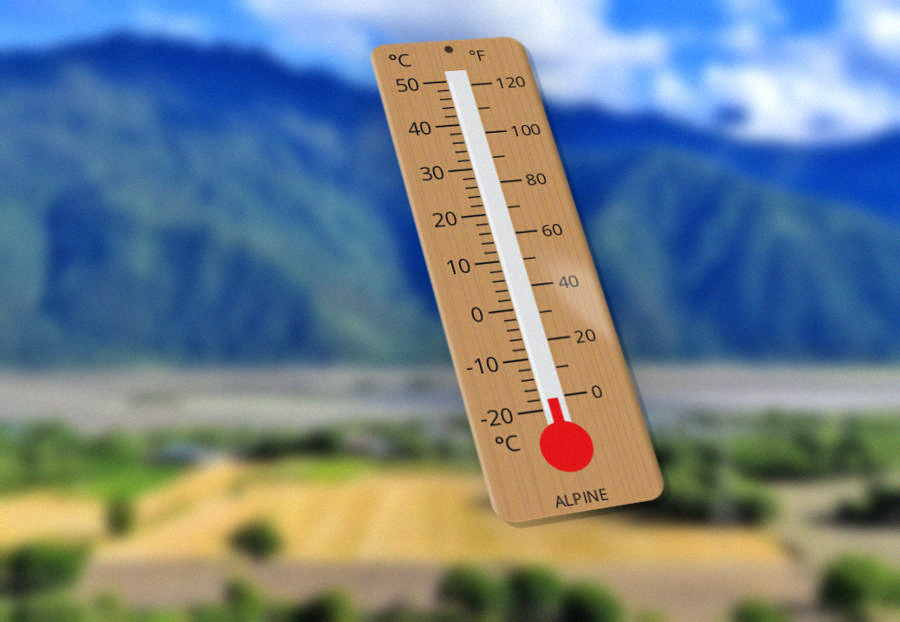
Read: -18°C
